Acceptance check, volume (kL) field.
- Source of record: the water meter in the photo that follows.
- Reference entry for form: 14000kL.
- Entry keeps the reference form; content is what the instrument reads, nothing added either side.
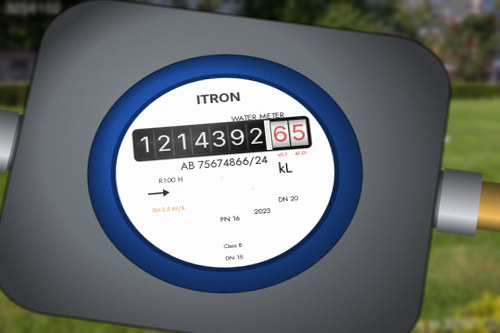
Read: 1214392.65kL
